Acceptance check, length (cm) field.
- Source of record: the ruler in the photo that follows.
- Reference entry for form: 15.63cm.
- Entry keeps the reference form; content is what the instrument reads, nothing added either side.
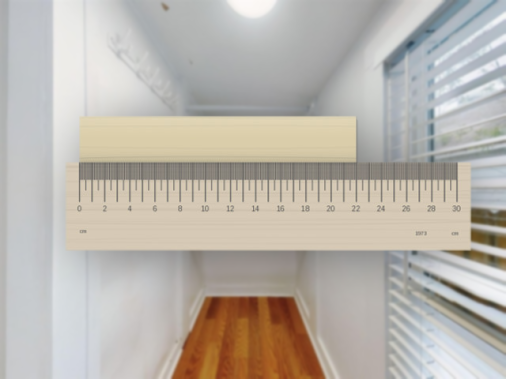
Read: 22cm
